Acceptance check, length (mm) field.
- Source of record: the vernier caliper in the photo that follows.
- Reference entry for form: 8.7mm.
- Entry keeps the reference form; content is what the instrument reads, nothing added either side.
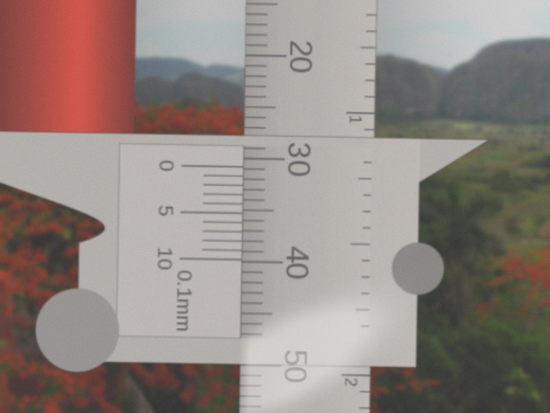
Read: 30.8mm
